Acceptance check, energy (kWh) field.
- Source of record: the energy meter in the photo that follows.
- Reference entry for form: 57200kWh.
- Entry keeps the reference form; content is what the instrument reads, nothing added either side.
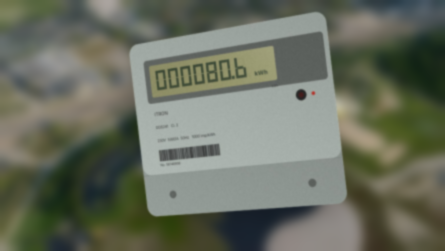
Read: 80.6kWh
